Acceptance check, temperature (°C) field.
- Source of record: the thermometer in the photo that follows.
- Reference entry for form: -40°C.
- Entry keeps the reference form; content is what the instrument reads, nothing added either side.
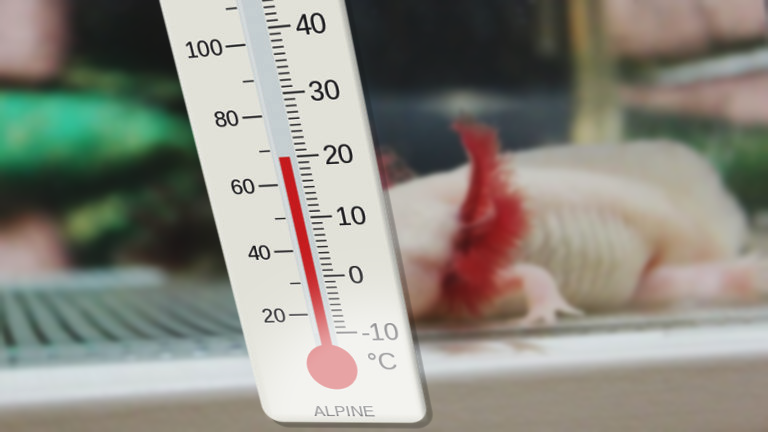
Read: 20°C
